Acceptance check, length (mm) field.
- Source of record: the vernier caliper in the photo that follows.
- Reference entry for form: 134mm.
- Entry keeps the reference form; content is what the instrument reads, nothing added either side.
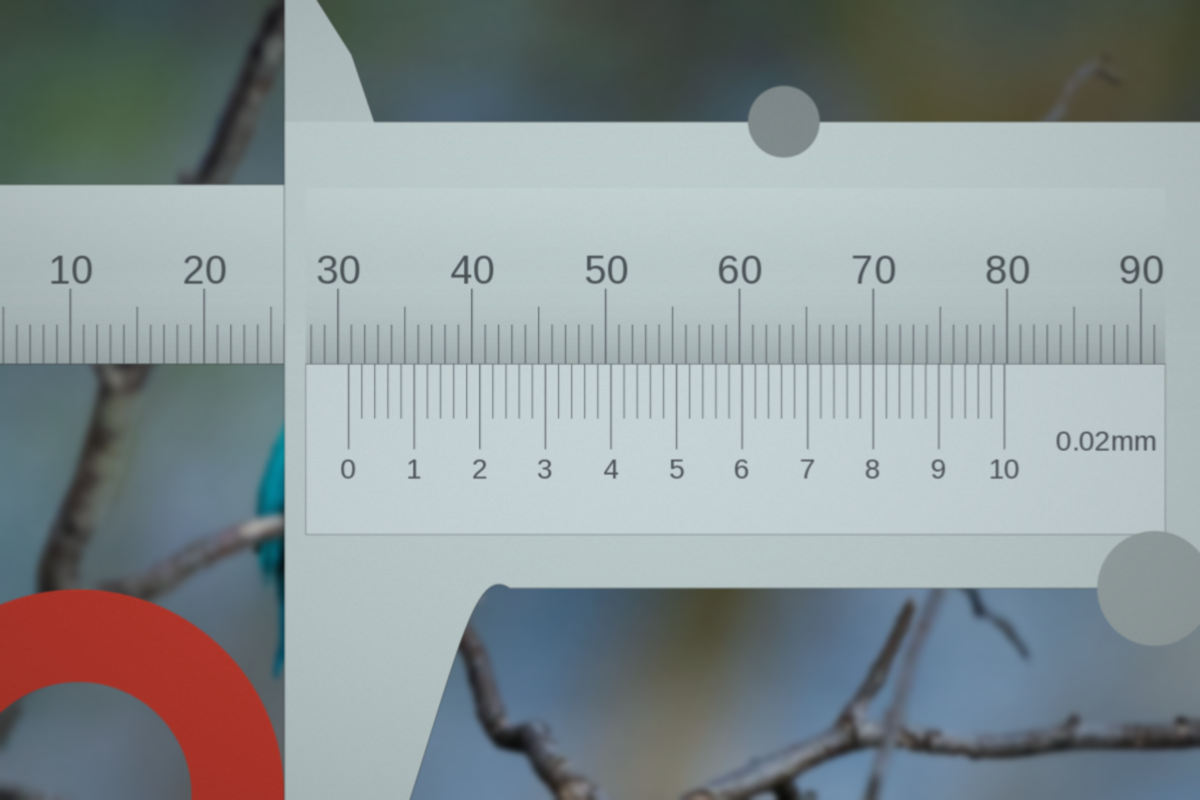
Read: 30.8mm
